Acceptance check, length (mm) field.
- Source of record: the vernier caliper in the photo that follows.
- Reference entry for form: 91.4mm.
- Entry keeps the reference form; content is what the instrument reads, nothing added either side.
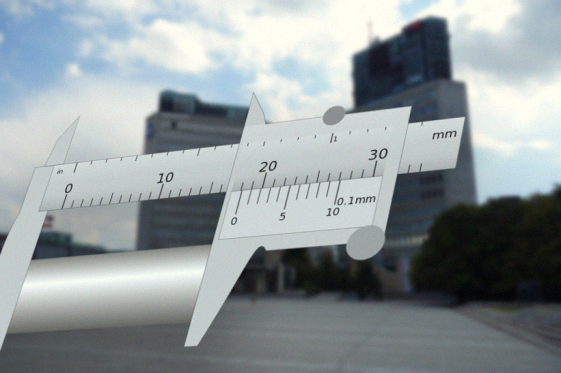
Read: 18.1mm
